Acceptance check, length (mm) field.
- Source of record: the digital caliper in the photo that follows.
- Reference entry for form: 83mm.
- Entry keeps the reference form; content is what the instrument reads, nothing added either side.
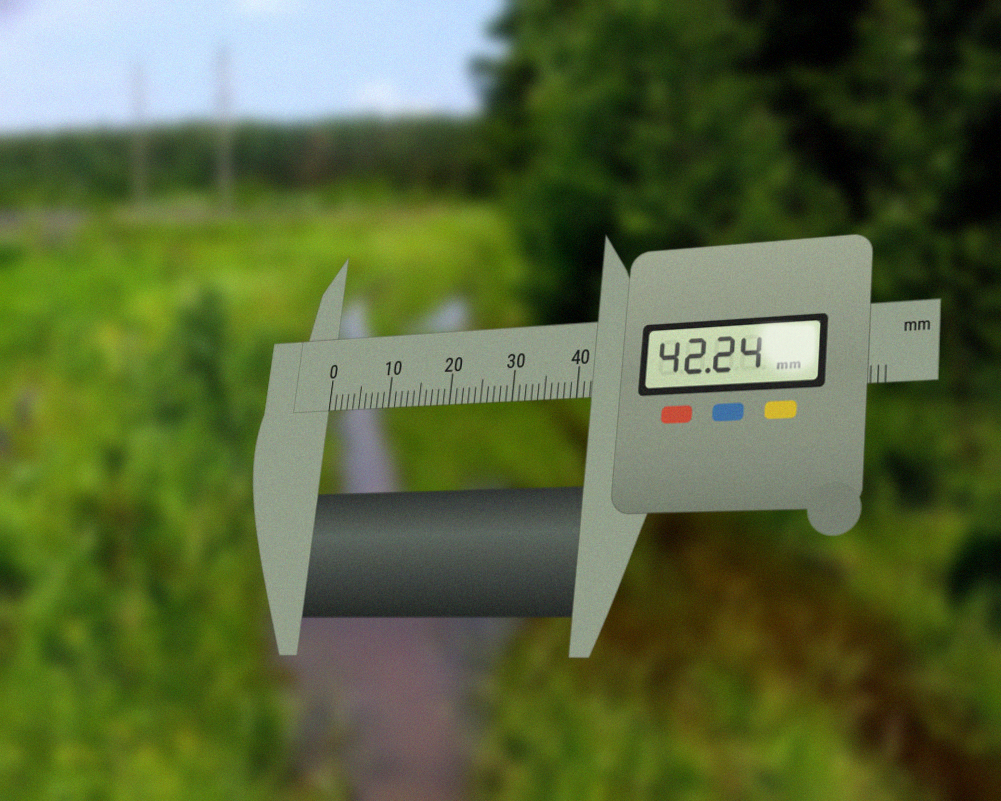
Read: 42.24mm
